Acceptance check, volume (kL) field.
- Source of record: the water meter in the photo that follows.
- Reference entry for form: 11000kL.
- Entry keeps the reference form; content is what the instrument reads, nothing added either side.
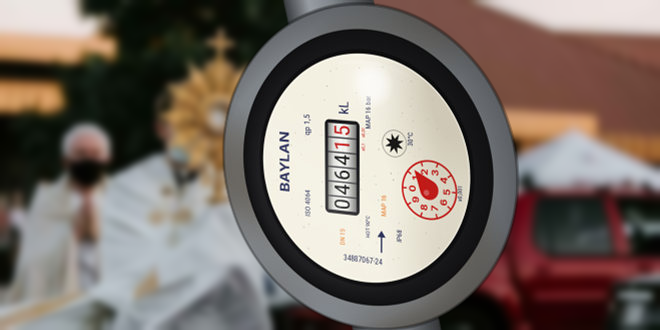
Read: 464.151kL
